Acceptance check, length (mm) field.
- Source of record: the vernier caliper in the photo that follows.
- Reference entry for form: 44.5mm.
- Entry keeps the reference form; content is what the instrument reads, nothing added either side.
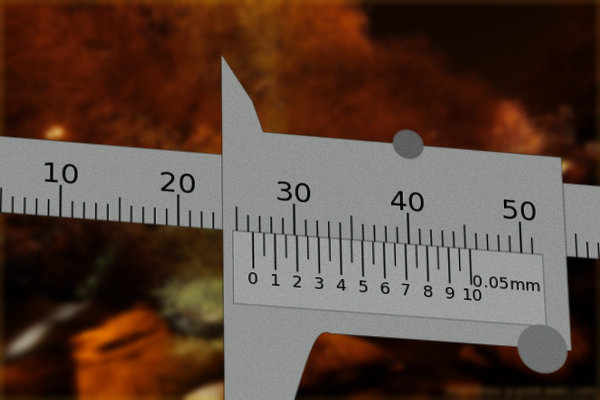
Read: 26.4mm
